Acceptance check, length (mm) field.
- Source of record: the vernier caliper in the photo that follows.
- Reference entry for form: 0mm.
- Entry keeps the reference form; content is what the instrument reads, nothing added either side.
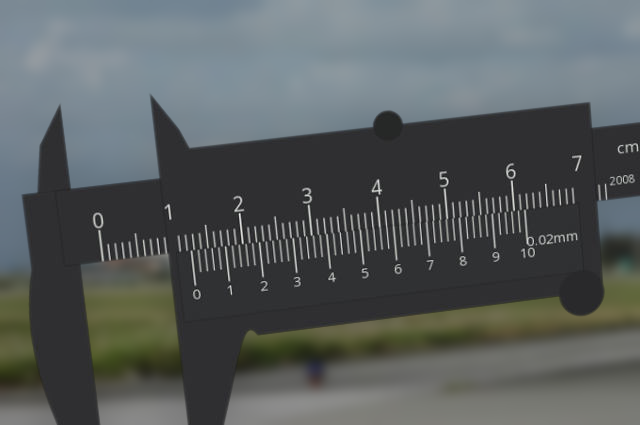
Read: 12.6mm
